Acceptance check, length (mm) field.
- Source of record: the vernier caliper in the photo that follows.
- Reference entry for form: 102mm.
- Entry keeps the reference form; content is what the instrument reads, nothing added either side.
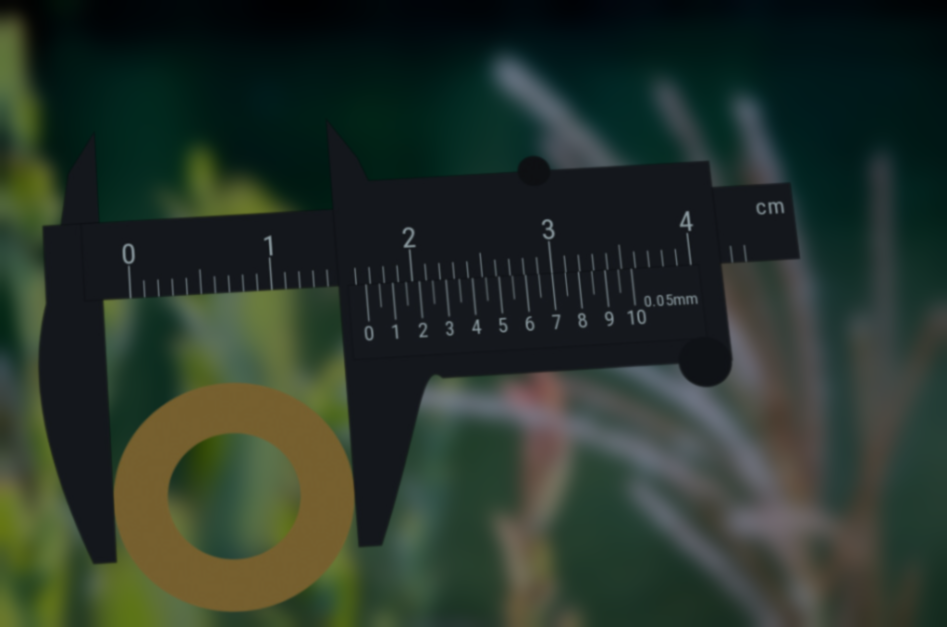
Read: 16.7mm
